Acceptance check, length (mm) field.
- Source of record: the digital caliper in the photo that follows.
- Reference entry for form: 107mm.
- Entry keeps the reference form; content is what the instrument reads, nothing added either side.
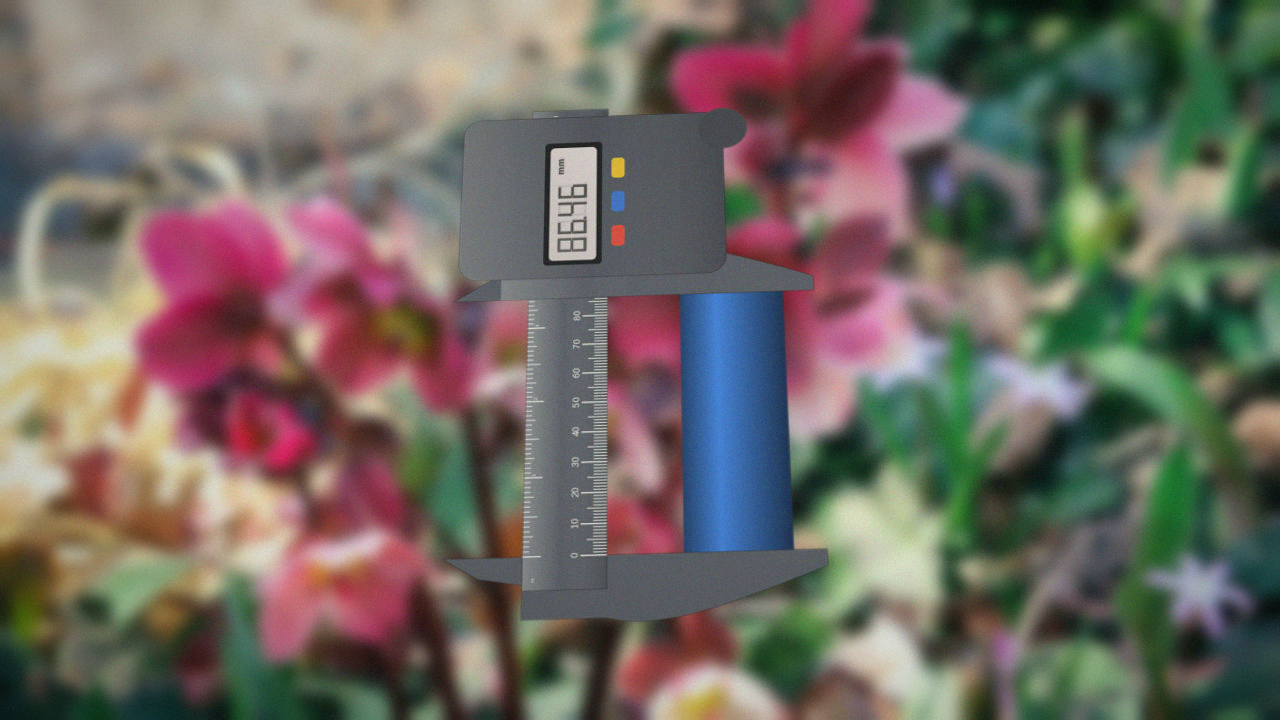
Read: 86.46mm
